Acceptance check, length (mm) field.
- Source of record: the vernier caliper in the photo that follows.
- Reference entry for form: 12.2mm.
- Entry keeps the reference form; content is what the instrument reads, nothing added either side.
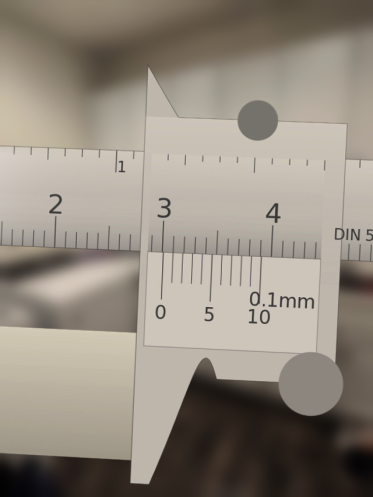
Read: 30.1mm
